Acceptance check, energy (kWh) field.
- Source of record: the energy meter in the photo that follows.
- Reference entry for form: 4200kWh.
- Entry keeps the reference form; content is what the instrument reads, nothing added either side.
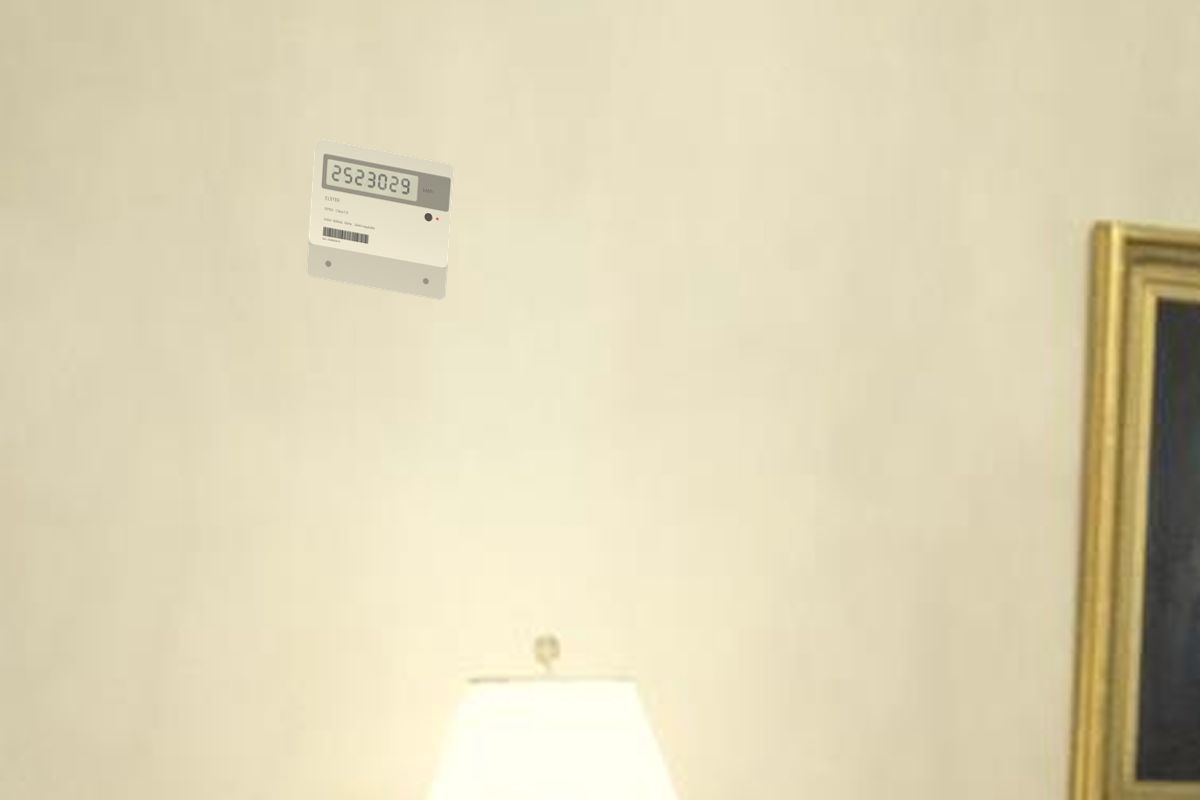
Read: 2523029kWh
